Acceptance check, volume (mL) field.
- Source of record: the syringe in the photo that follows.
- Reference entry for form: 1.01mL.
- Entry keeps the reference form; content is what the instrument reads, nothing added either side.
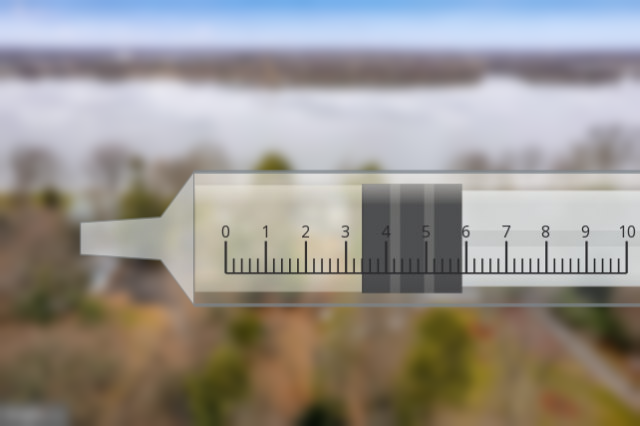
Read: 3.4mL
